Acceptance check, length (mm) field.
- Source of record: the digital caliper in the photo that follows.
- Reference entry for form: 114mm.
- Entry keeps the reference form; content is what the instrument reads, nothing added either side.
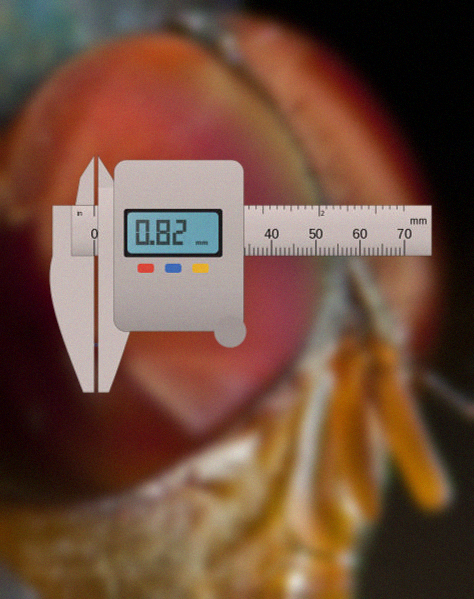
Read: 0.82mm
